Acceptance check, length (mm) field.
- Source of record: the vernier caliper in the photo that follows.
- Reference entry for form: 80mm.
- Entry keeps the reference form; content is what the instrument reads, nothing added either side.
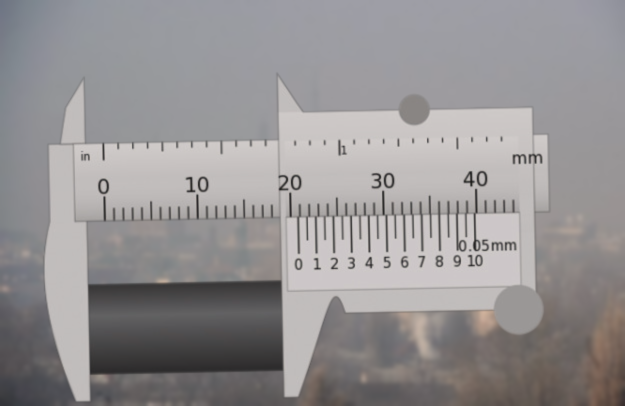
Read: 20.8mm
